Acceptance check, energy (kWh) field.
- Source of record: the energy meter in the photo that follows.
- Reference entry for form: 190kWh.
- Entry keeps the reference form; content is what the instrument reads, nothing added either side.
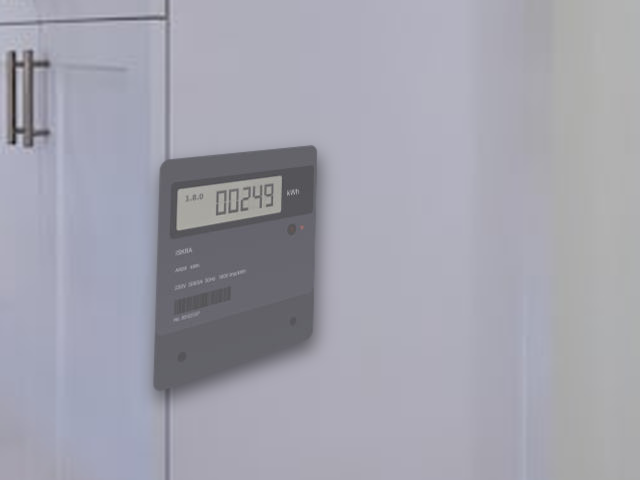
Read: 249kWh
